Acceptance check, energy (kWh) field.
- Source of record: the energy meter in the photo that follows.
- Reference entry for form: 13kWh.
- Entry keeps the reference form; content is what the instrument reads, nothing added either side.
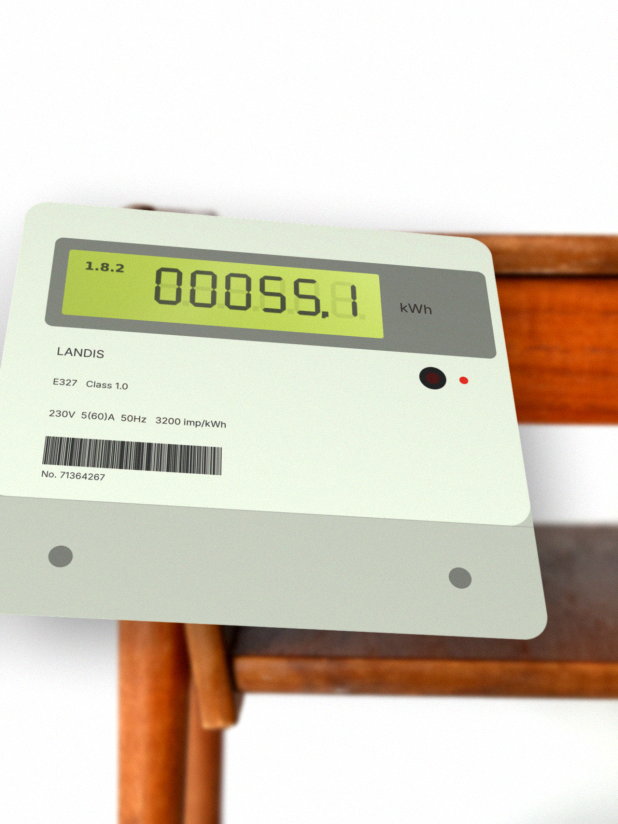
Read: 55.1kWh
